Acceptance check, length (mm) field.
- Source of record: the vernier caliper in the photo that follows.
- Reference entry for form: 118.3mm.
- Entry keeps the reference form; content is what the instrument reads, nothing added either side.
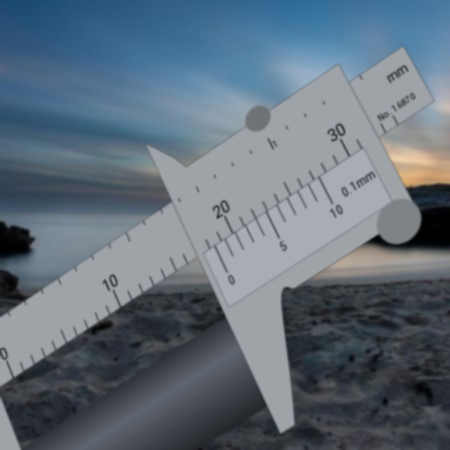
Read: 18.4mm
